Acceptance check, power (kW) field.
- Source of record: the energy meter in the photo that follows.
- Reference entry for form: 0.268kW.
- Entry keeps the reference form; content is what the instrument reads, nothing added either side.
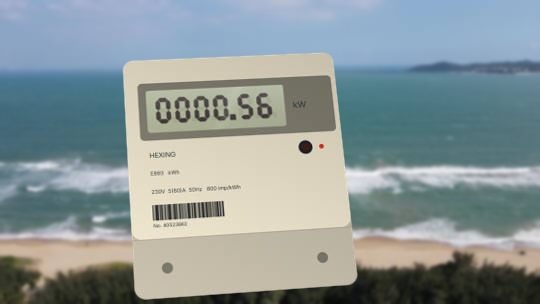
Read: 0.56kW
